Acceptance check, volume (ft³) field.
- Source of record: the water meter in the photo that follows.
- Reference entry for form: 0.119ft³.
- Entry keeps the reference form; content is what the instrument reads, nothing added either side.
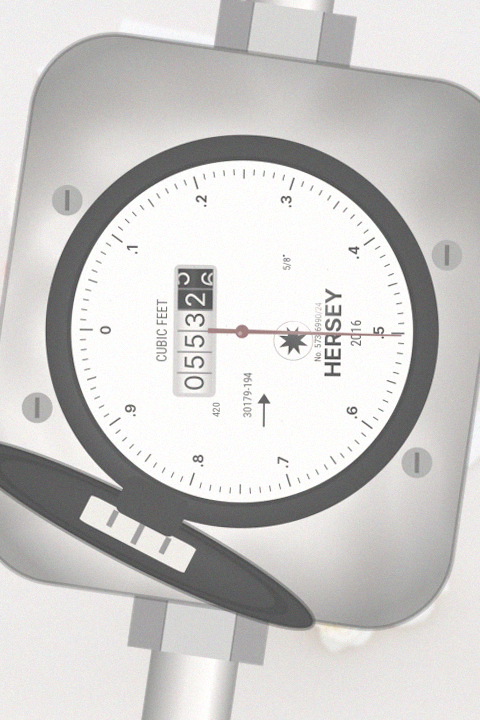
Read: 55325.50ft³
